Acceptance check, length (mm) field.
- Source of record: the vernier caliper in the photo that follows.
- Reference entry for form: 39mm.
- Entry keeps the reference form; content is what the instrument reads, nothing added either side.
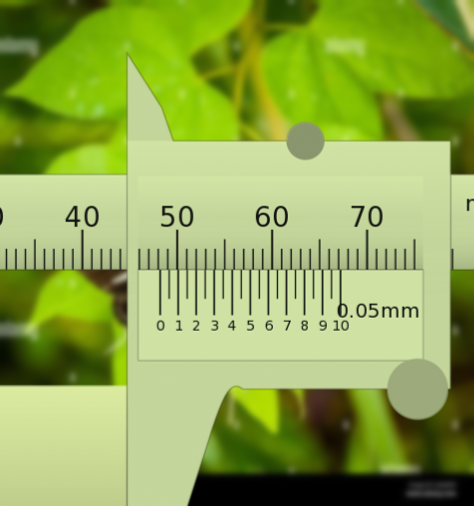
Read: 48.2mm
